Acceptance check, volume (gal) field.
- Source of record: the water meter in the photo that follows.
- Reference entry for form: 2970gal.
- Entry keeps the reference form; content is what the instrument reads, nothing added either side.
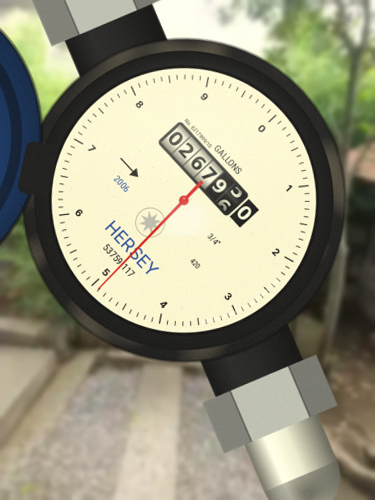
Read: 267954.9gal
